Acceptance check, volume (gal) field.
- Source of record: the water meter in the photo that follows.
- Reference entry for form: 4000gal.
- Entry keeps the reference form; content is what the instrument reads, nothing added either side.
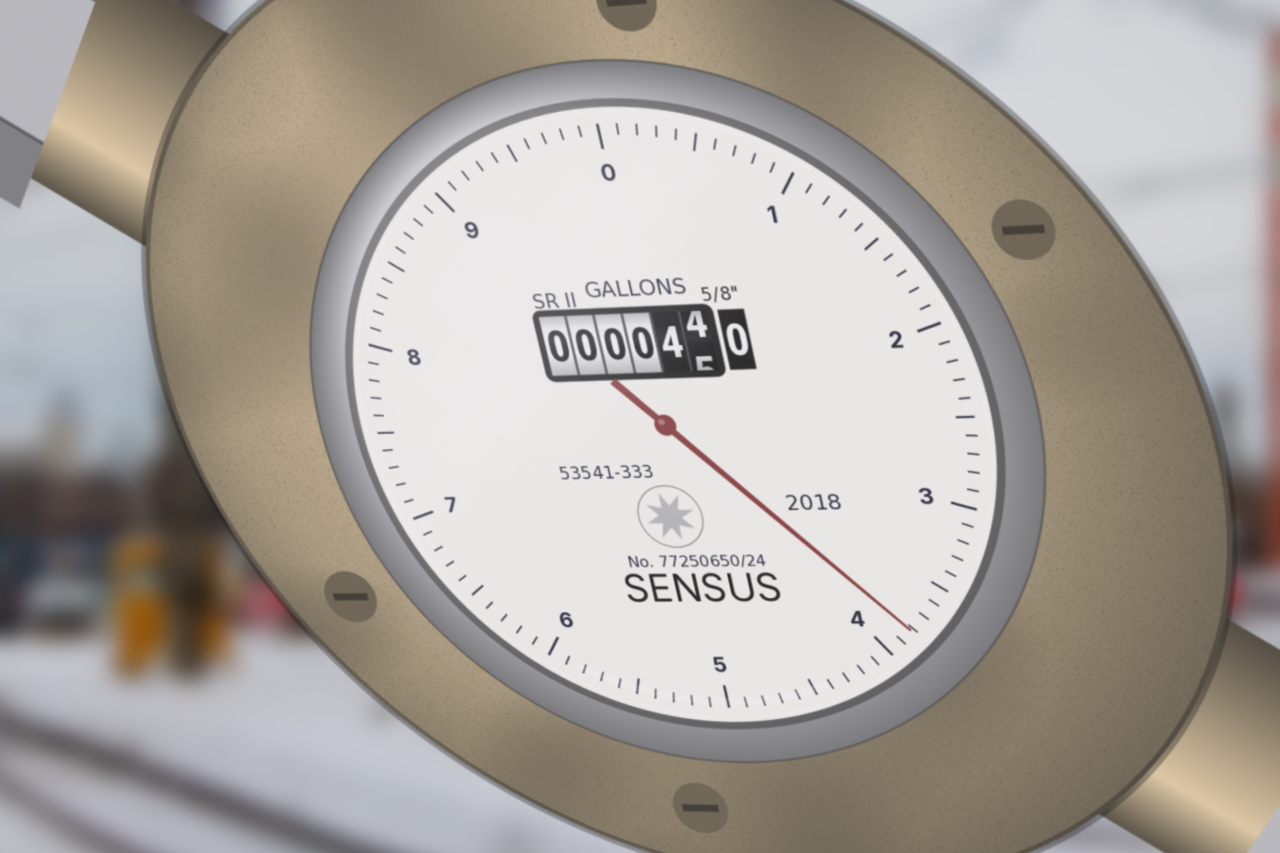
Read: 443.8gal
